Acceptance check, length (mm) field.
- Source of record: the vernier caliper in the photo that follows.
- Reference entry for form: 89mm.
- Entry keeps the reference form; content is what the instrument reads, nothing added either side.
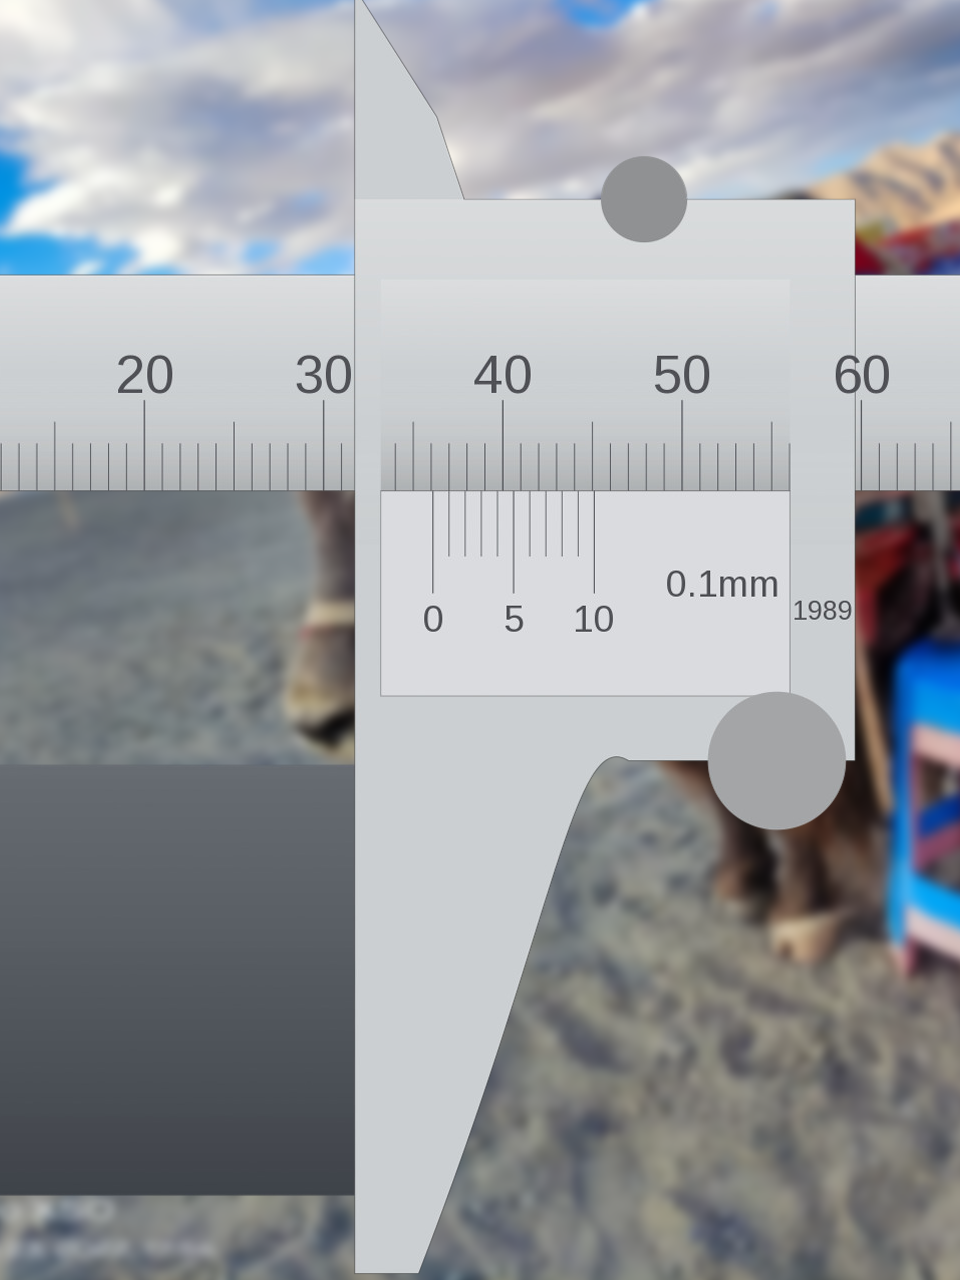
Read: 36.1mm
